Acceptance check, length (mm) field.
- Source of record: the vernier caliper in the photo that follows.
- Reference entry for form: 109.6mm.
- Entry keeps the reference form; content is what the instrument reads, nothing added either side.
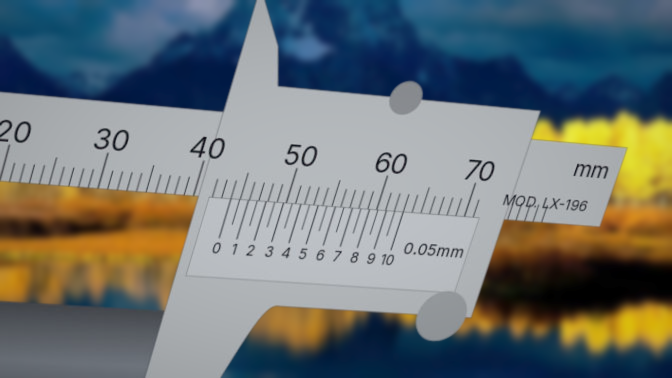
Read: 44.0mm
